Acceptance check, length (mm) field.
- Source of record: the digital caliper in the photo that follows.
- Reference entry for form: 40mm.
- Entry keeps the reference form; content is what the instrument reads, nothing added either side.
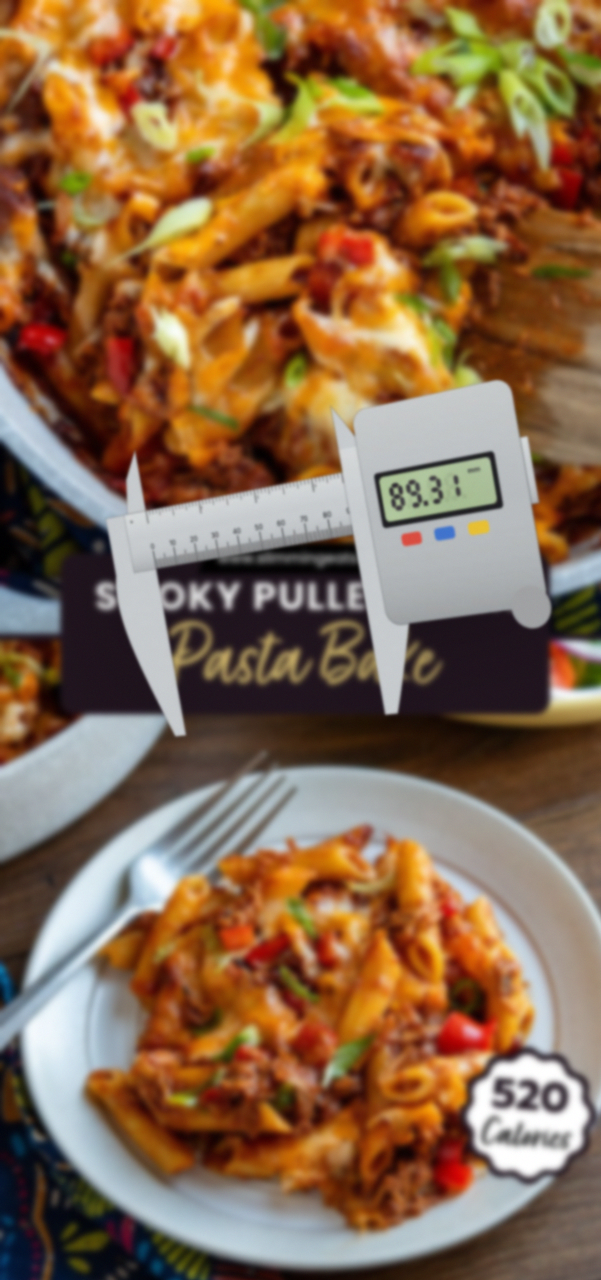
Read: 89.31mm
